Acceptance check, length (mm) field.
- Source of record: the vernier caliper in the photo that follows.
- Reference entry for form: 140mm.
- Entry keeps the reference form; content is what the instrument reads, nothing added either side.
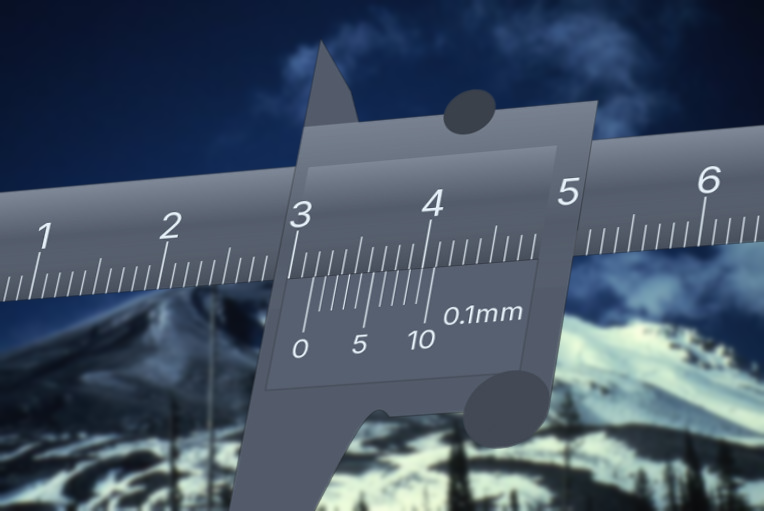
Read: 31.9mm
